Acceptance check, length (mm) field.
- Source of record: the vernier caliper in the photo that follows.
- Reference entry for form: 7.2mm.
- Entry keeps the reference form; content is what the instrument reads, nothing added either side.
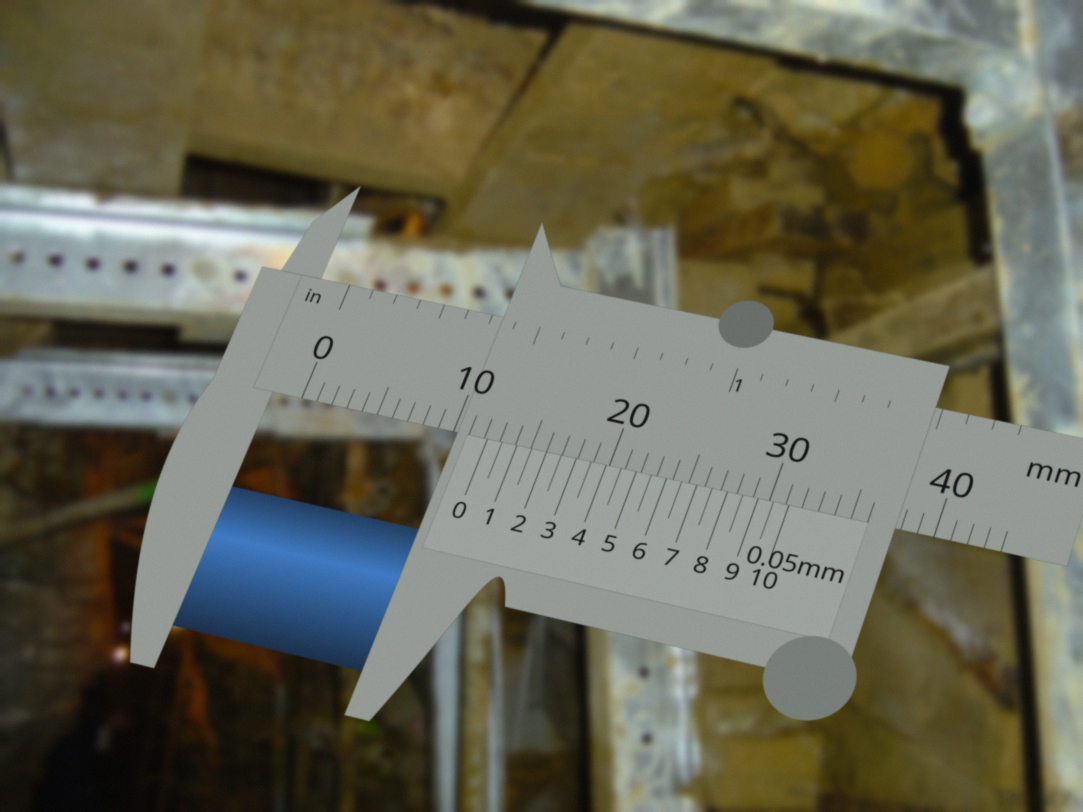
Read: 12.2mm
